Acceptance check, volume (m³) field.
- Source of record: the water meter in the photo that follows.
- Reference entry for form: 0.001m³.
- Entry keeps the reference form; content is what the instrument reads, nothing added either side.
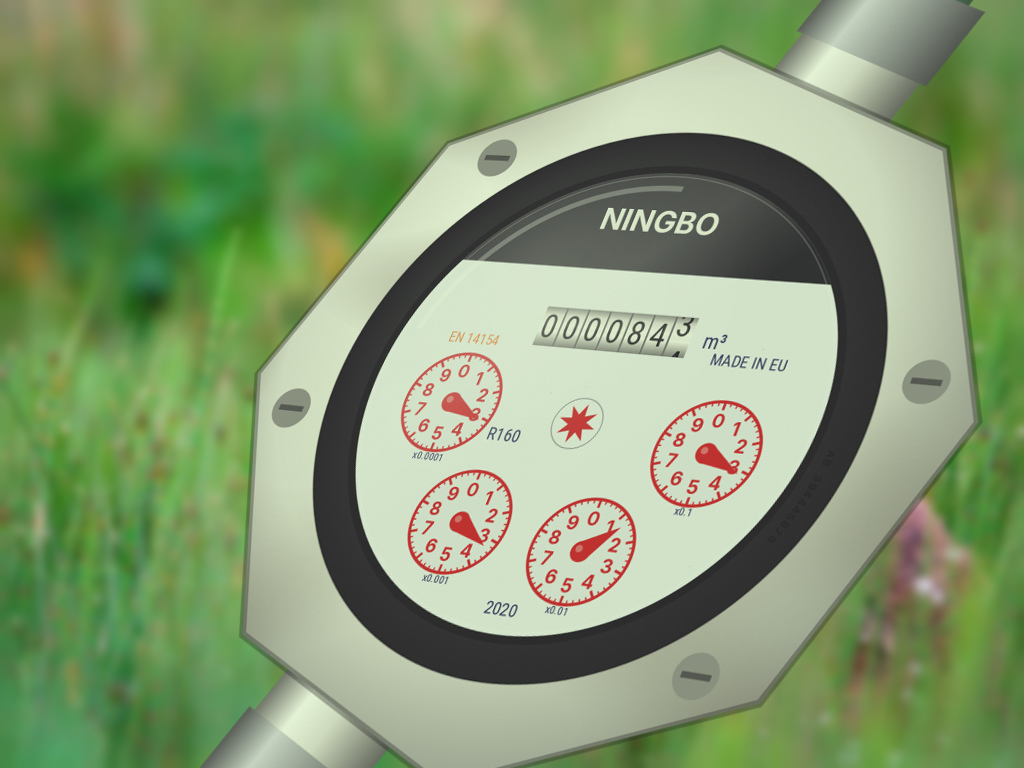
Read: 843.3133m³
